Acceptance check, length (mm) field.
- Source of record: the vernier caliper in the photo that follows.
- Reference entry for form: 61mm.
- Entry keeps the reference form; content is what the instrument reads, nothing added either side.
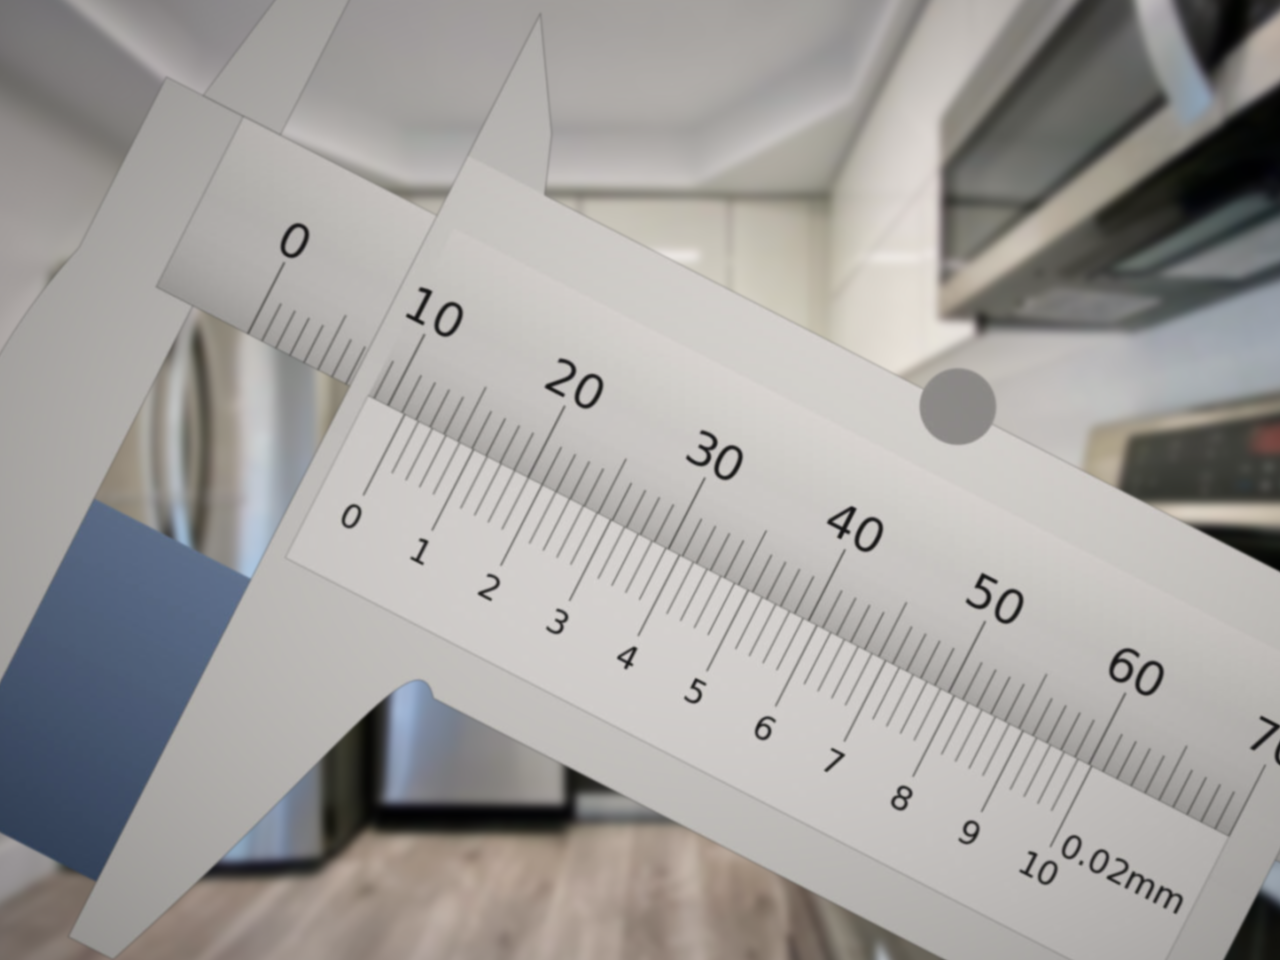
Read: 11.2mm
